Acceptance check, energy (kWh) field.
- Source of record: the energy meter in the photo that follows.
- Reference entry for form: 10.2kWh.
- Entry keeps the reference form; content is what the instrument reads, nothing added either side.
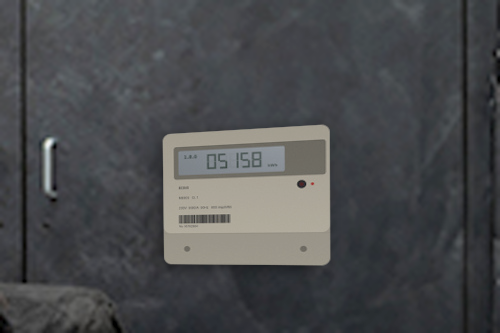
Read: 5158kWh
